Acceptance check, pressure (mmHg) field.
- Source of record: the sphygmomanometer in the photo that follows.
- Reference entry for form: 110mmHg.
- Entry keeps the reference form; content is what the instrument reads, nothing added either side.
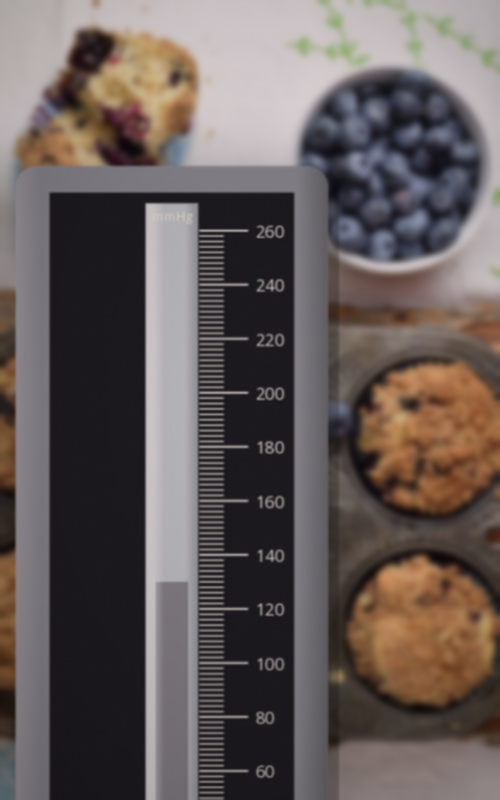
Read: 130mmHg
